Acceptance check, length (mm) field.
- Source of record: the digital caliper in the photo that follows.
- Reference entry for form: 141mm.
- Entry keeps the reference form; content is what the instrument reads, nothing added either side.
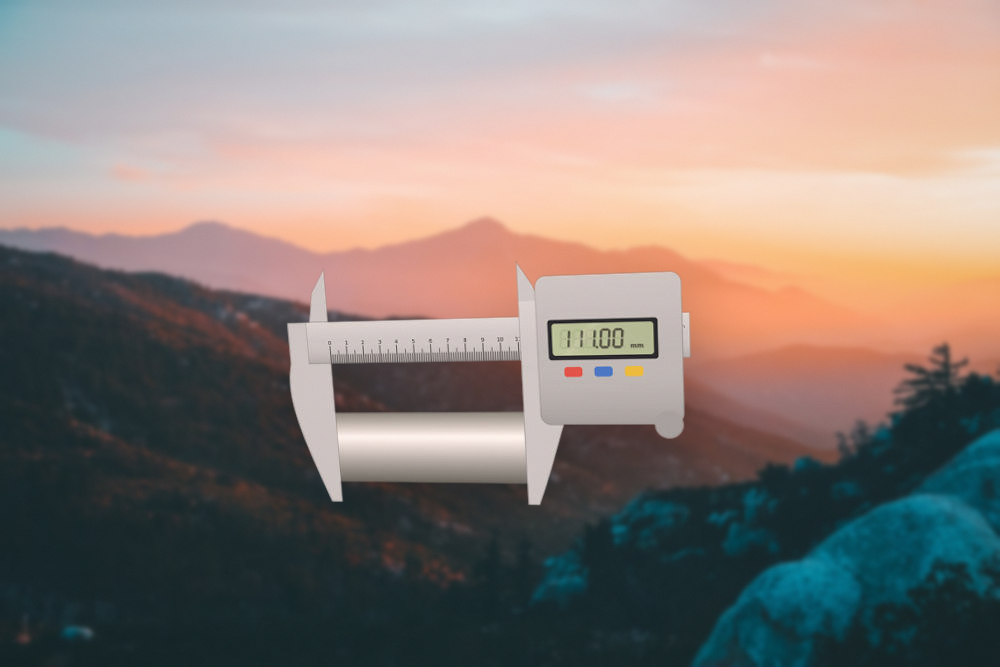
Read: 111.00mm
